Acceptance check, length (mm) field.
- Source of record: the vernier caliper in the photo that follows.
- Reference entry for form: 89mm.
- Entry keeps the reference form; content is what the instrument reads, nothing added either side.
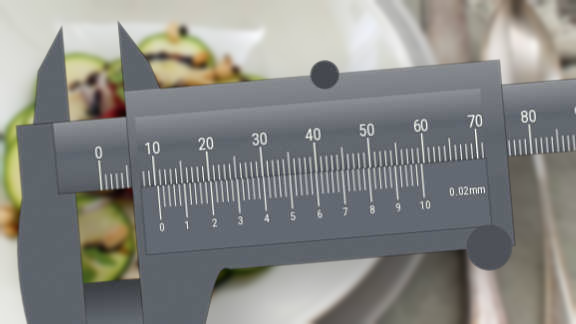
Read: 10.5mm
